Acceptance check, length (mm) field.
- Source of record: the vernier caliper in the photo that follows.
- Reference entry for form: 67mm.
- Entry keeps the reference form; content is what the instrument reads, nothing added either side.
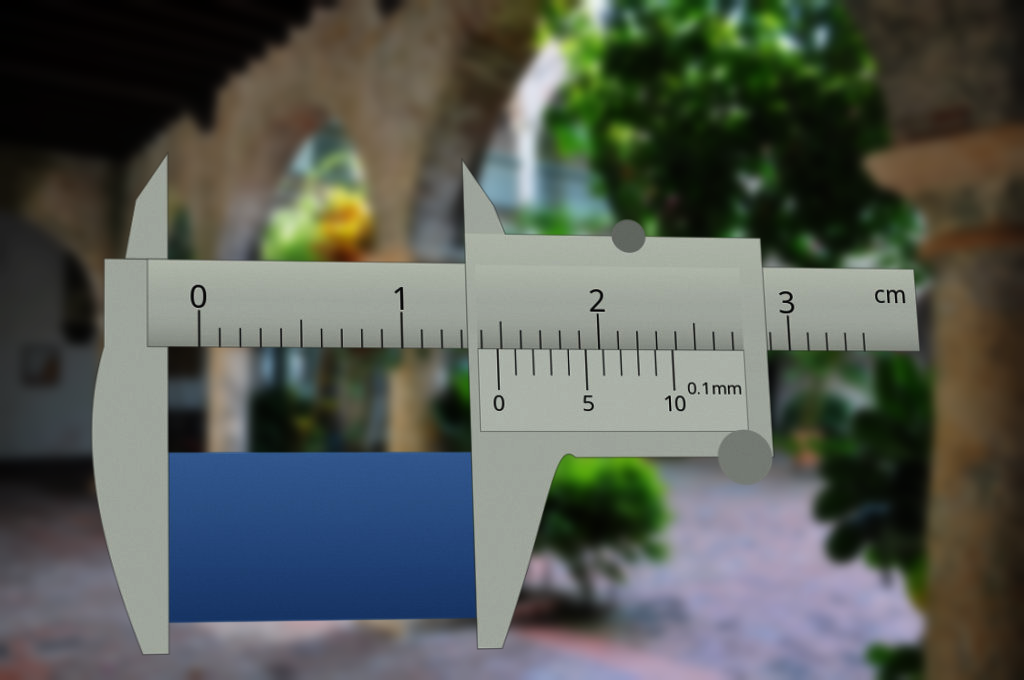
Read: 14.8mm
